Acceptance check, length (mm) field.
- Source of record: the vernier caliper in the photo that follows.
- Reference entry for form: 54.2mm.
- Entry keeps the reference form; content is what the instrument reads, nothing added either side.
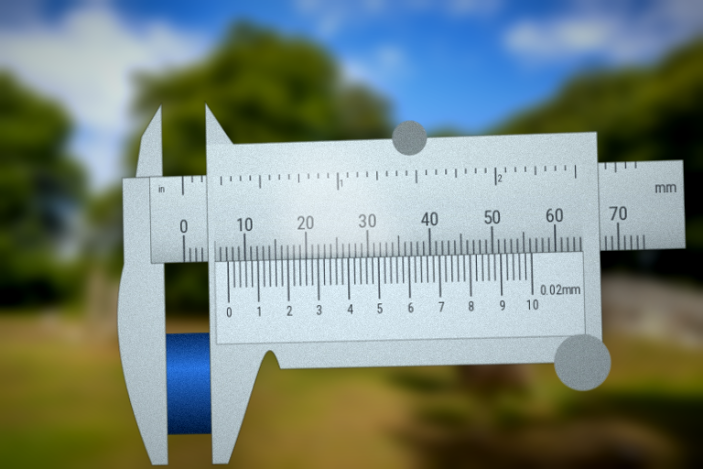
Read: 7.2mm
